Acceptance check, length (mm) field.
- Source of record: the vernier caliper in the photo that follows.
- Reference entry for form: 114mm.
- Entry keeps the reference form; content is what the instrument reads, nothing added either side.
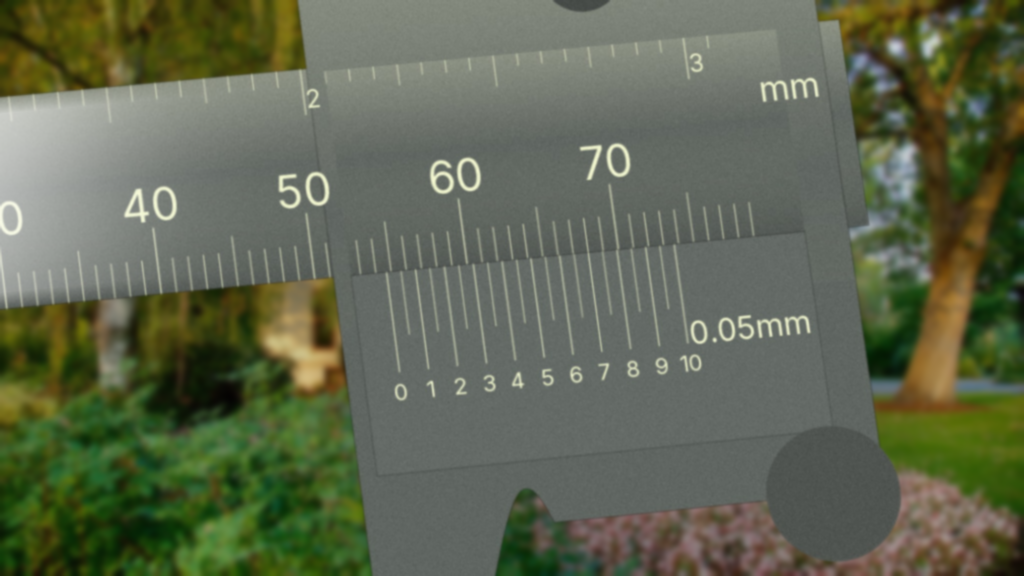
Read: 54.7mm
